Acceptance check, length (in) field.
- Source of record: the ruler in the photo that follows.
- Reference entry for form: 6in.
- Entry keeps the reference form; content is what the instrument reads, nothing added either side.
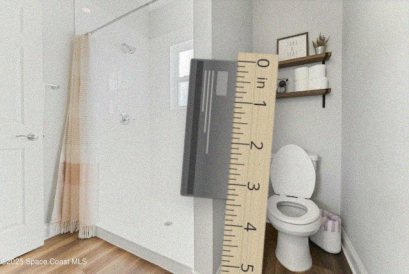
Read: 3.375in
